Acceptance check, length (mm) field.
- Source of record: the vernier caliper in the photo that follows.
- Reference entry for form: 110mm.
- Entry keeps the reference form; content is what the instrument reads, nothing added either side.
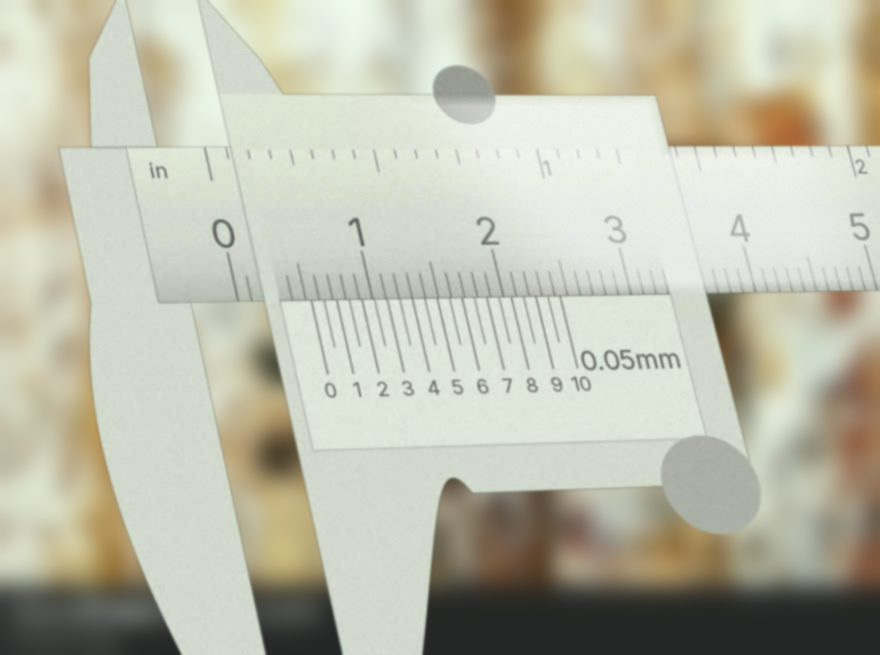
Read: 5.4mm
